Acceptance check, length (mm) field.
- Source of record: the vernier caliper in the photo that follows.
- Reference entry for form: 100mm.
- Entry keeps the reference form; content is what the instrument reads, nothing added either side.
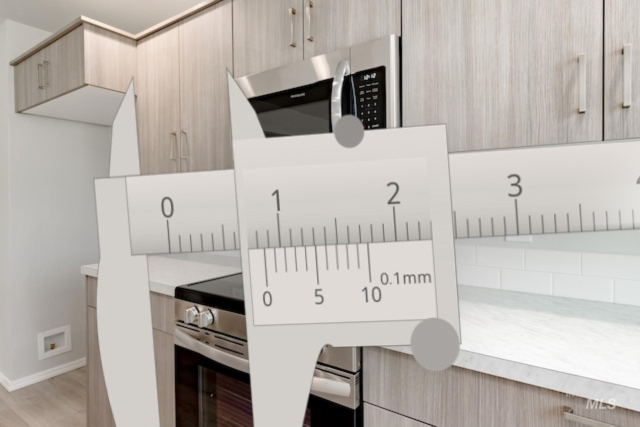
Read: 8.6mm
